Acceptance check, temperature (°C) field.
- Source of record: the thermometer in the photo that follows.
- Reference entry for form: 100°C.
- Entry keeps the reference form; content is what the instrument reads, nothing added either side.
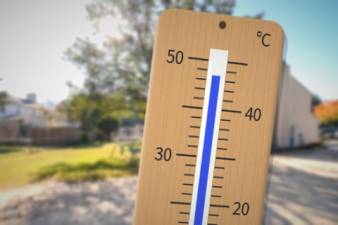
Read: 47°C
